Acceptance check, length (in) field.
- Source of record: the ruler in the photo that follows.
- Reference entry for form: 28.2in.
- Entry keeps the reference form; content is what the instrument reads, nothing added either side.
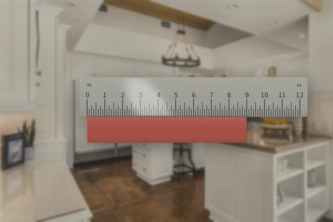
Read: 9in
